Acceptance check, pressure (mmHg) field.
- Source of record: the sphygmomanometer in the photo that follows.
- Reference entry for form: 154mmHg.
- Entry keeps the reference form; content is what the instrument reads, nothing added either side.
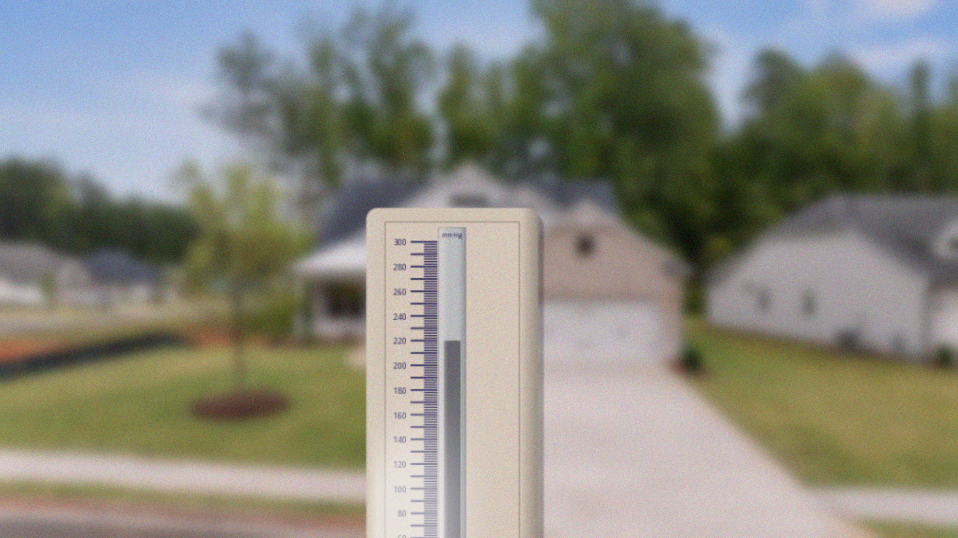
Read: 220mmHg
